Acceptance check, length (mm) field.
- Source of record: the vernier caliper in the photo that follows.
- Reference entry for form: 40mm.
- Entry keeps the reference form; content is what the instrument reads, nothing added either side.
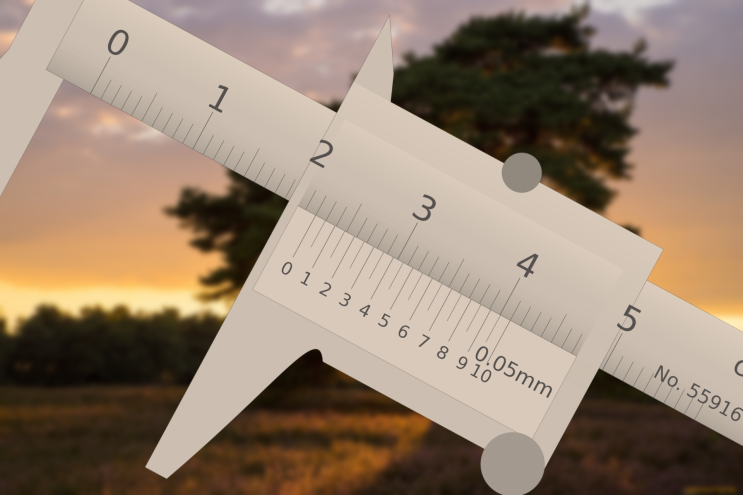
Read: 22.0mm
